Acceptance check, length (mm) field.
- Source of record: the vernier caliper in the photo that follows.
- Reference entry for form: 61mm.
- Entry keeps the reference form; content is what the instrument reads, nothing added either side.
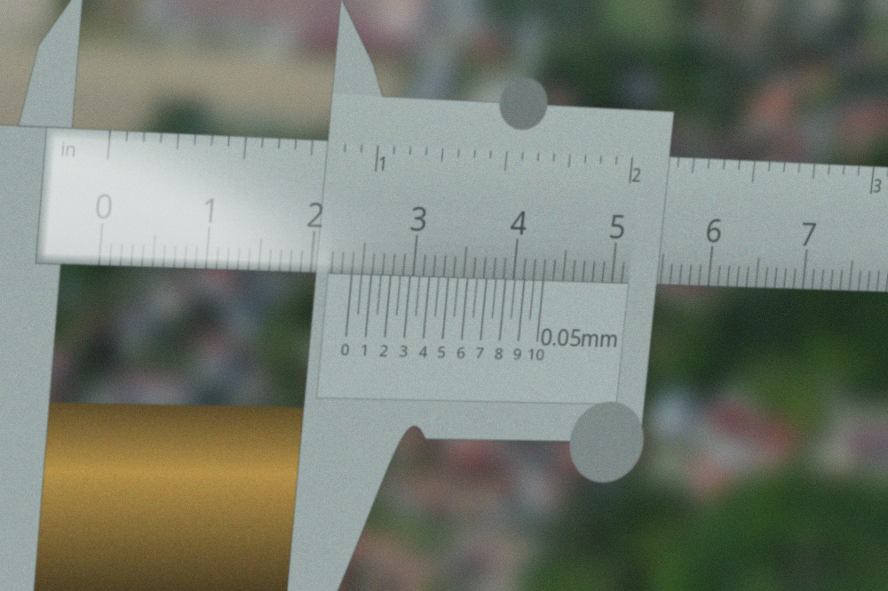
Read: 24.0mm
